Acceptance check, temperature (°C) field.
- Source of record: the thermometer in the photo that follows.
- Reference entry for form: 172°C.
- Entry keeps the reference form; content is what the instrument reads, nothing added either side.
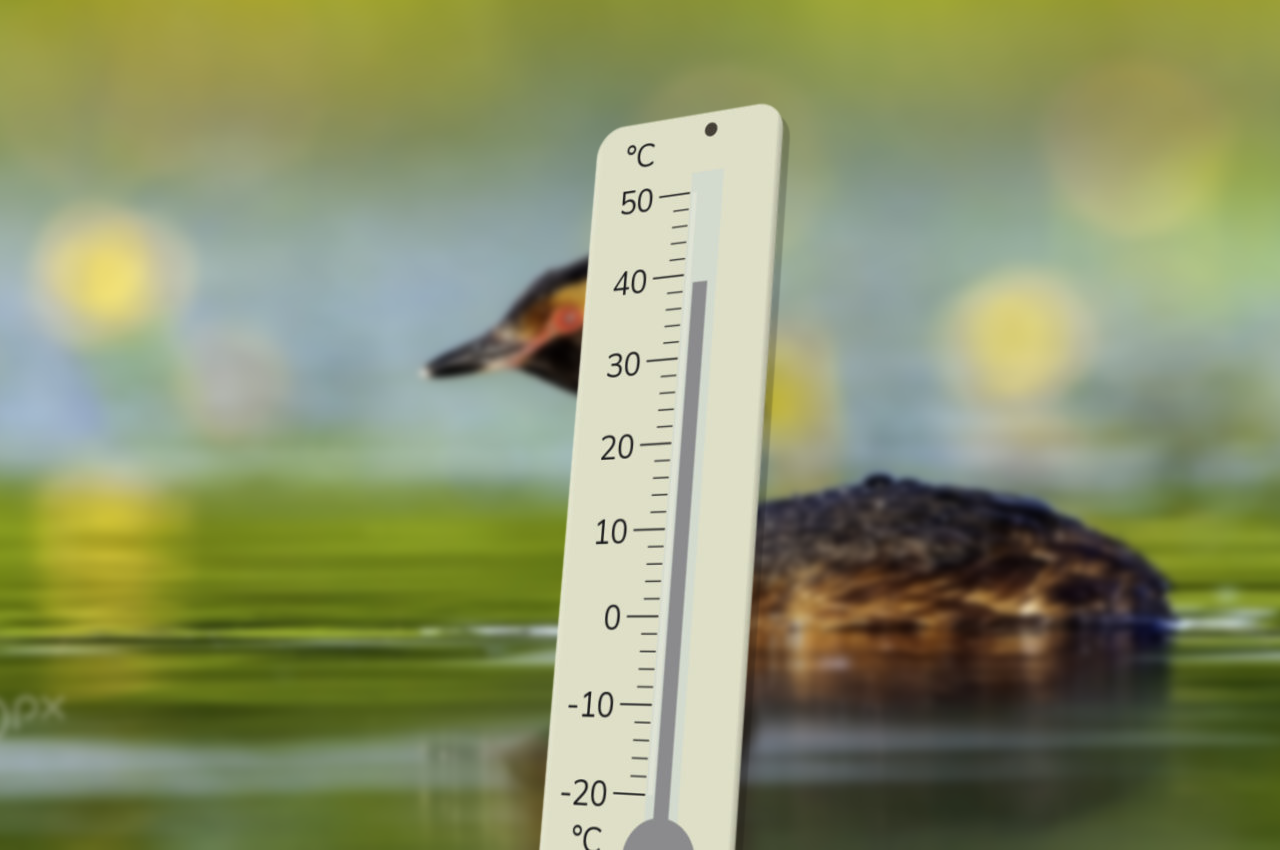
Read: 39°C
